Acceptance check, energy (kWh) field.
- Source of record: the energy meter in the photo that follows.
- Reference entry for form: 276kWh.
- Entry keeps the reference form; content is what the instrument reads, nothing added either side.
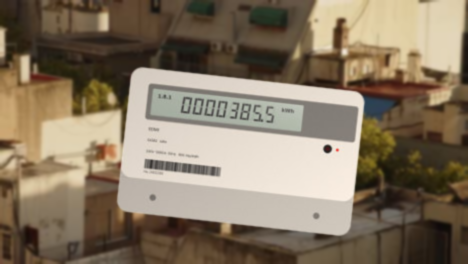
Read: 385.5kWh
